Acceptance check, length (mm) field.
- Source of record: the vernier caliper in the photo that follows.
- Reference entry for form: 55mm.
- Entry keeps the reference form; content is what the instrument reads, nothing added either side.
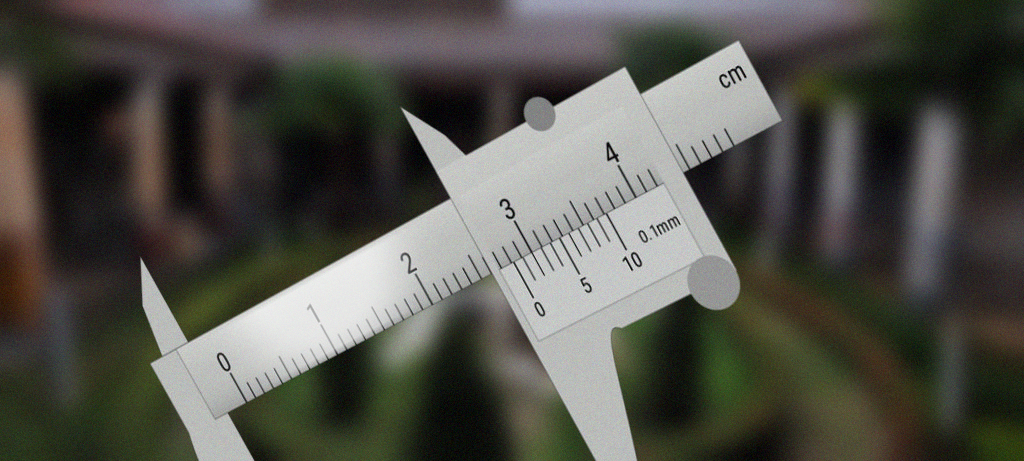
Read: 28.2mm
